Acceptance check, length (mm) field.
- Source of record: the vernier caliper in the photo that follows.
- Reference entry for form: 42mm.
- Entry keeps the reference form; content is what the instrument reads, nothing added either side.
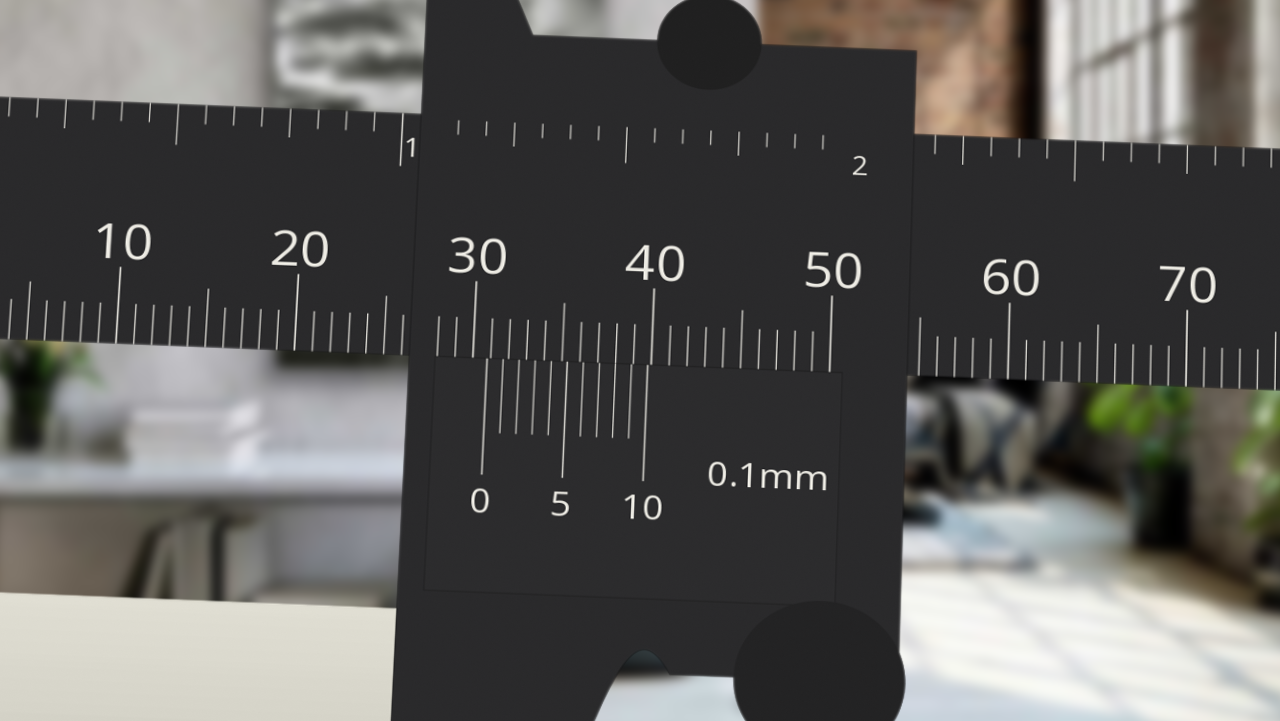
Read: 30.8mm
